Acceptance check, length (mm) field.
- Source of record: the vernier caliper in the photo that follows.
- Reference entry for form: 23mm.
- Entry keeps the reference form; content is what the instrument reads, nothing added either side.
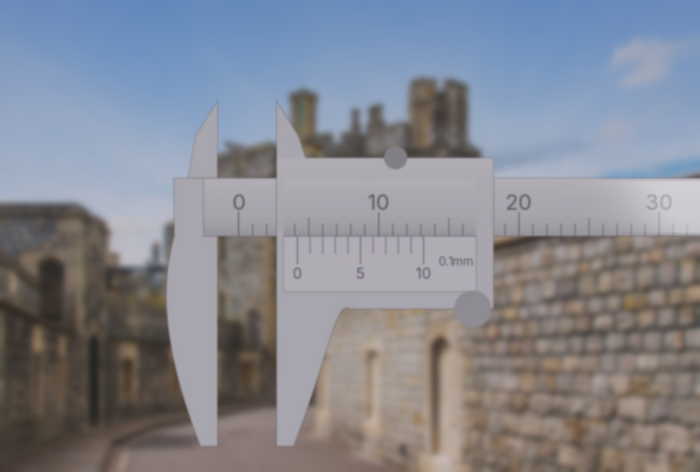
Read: 4.2mm
